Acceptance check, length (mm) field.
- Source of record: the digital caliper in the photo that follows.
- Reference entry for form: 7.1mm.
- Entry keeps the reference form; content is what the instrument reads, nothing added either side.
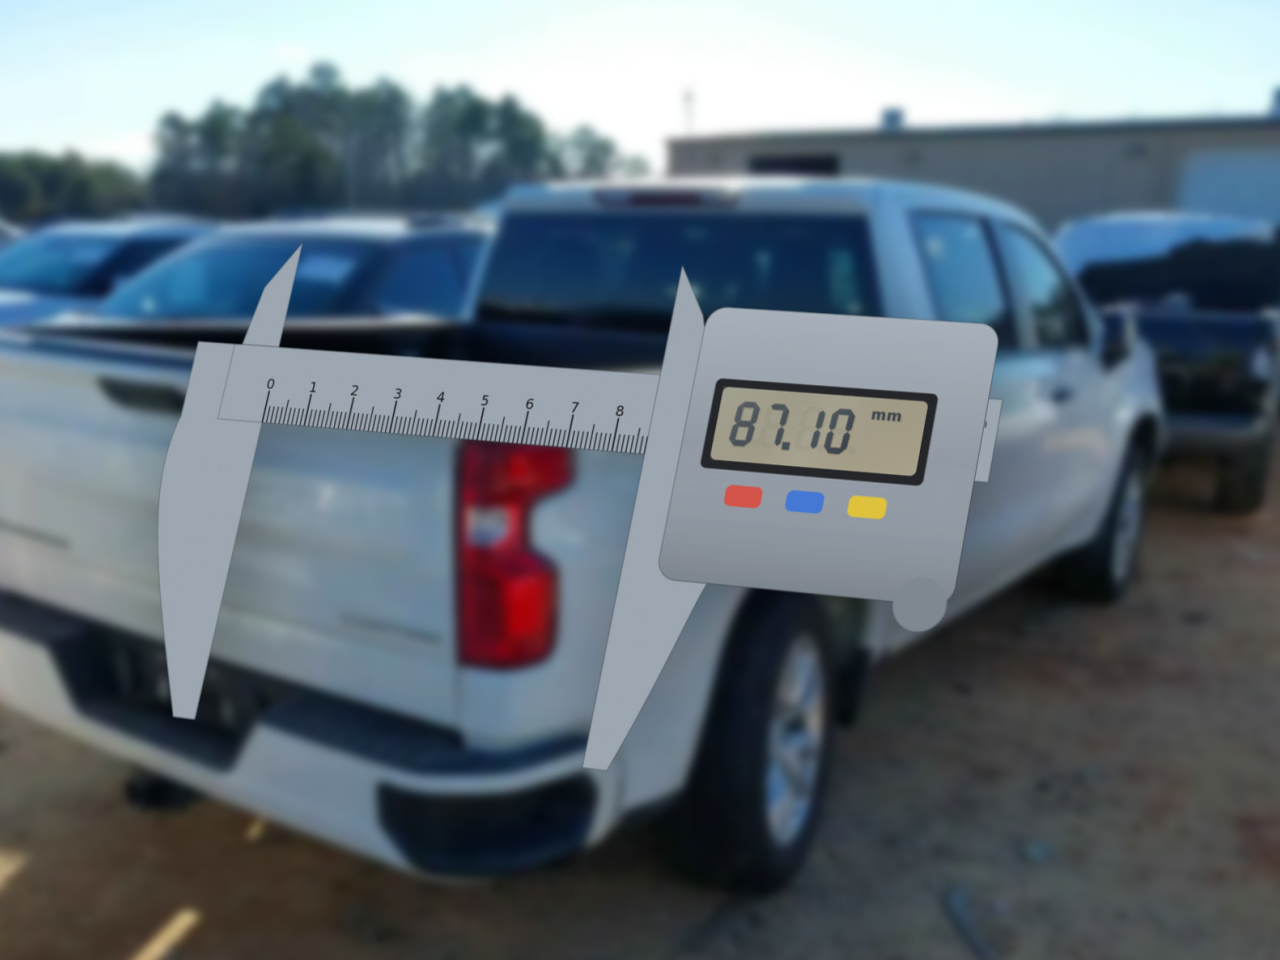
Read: 87.10mm
